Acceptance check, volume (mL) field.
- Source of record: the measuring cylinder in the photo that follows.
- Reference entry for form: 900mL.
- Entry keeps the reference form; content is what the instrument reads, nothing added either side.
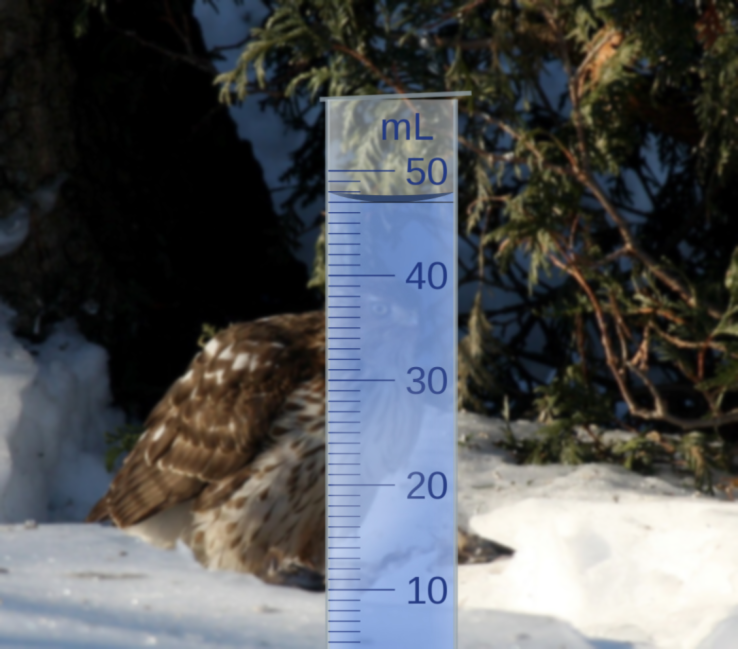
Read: 47mL
